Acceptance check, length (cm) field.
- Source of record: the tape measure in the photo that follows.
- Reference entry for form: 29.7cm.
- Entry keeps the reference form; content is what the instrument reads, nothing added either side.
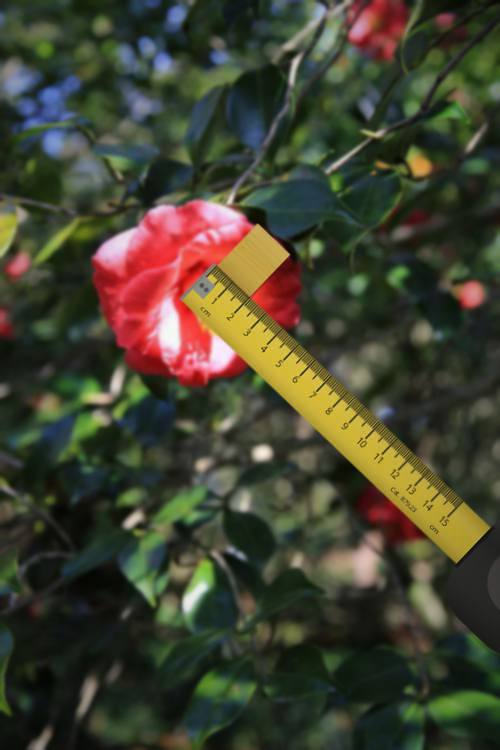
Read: 2cm
